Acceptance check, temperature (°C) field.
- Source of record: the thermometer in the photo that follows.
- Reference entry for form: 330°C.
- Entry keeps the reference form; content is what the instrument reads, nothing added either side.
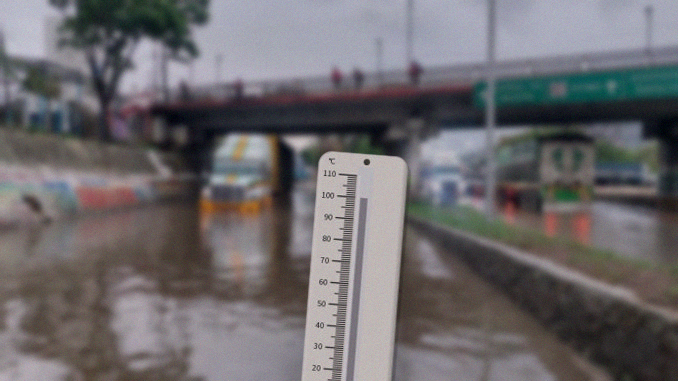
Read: 100°C
